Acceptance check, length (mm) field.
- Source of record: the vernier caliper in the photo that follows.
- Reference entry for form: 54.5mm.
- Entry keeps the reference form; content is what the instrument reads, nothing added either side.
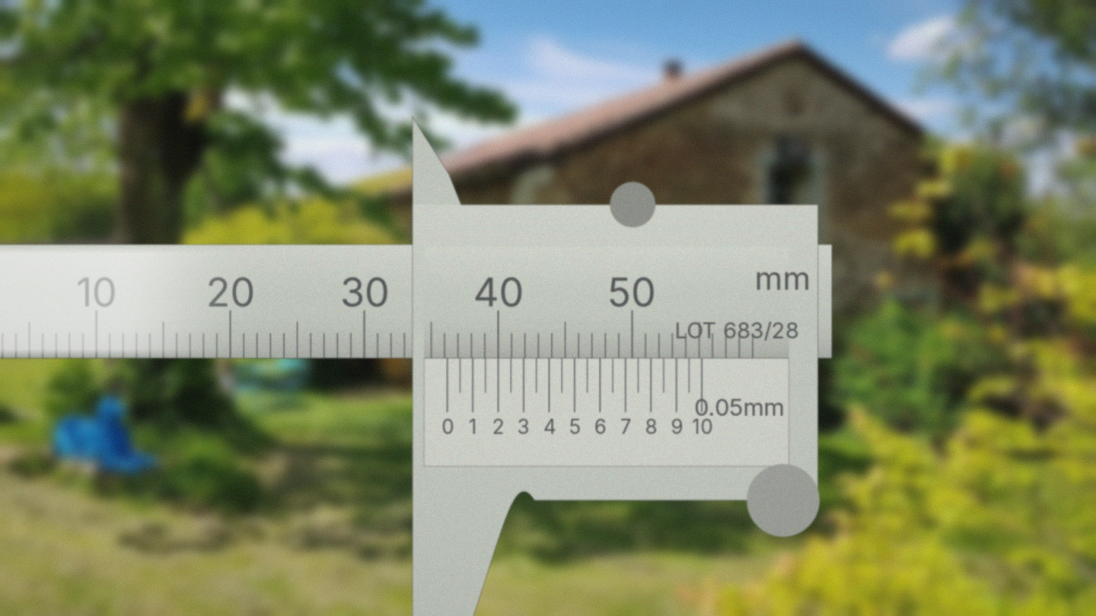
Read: 36.2mm
